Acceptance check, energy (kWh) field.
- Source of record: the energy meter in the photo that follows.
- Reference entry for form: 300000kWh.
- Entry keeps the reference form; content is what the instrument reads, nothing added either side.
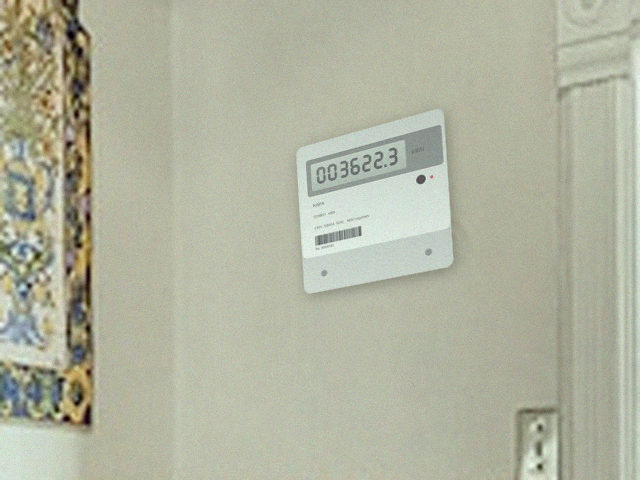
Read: 3622.3kWh
